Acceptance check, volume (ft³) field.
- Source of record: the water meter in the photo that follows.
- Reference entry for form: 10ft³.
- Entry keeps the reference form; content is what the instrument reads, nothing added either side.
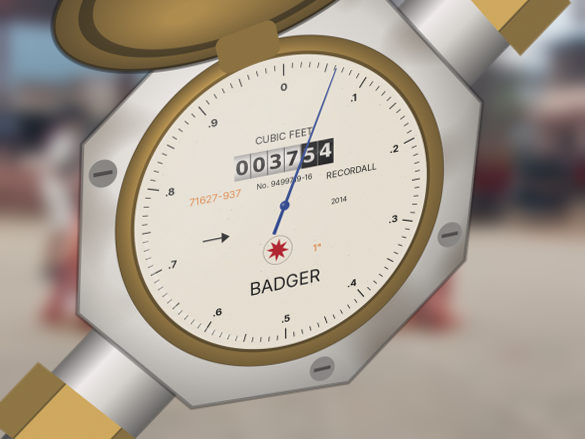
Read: 3754.06ft³
